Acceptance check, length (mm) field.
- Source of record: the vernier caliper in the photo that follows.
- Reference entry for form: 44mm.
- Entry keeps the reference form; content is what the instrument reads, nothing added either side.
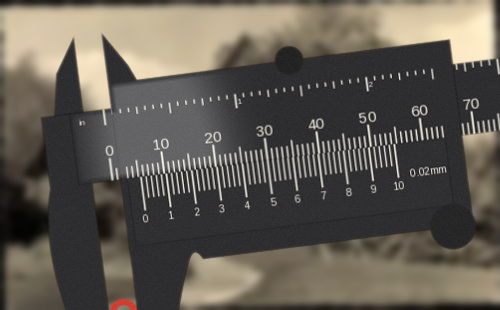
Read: 5.5mm
